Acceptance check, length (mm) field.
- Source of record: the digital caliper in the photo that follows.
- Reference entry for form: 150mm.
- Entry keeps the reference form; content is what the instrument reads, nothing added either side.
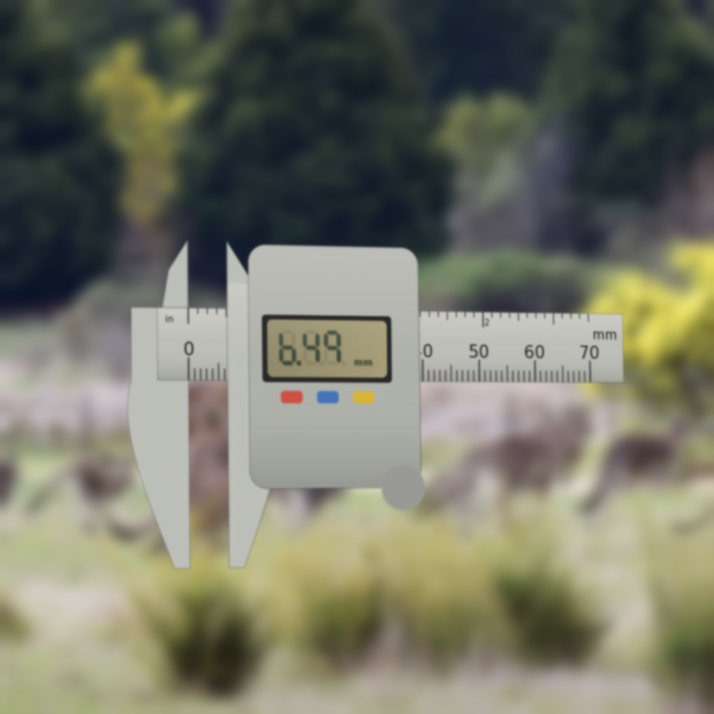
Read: 6.49mm
